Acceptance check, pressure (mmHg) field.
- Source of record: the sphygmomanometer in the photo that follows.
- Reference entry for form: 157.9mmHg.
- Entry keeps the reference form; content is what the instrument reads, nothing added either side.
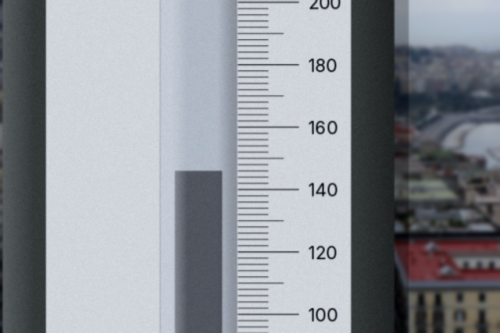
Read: 146mmHg
